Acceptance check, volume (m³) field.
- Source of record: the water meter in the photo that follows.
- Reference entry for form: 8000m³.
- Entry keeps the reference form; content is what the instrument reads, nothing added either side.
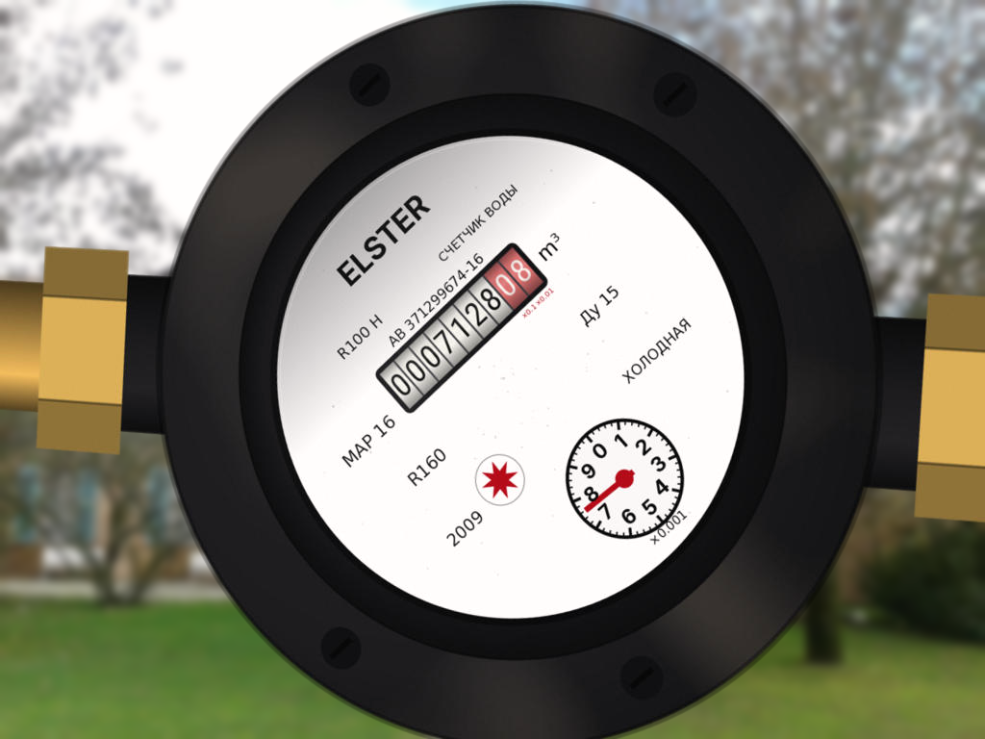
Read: 7128.087m³
